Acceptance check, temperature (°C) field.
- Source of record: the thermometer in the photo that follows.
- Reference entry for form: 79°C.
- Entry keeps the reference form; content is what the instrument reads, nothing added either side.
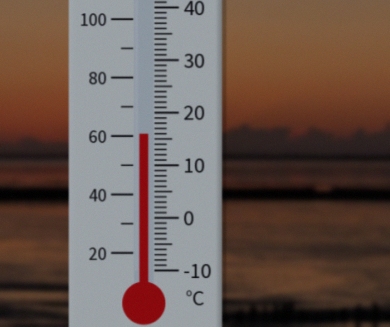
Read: 16°C
